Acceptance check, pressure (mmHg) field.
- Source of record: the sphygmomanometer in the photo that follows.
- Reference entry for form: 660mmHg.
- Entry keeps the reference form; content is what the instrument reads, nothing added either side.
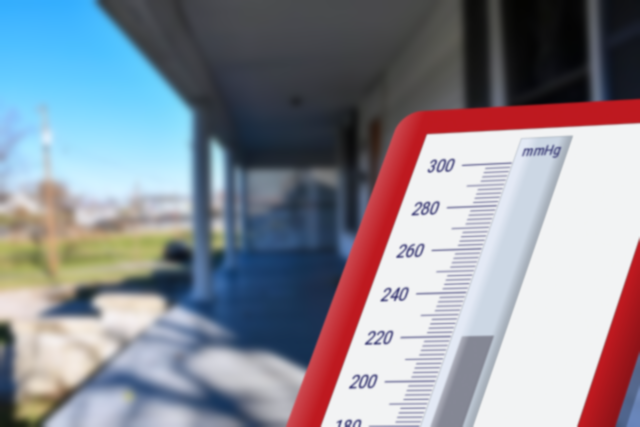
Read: 220mmHg
